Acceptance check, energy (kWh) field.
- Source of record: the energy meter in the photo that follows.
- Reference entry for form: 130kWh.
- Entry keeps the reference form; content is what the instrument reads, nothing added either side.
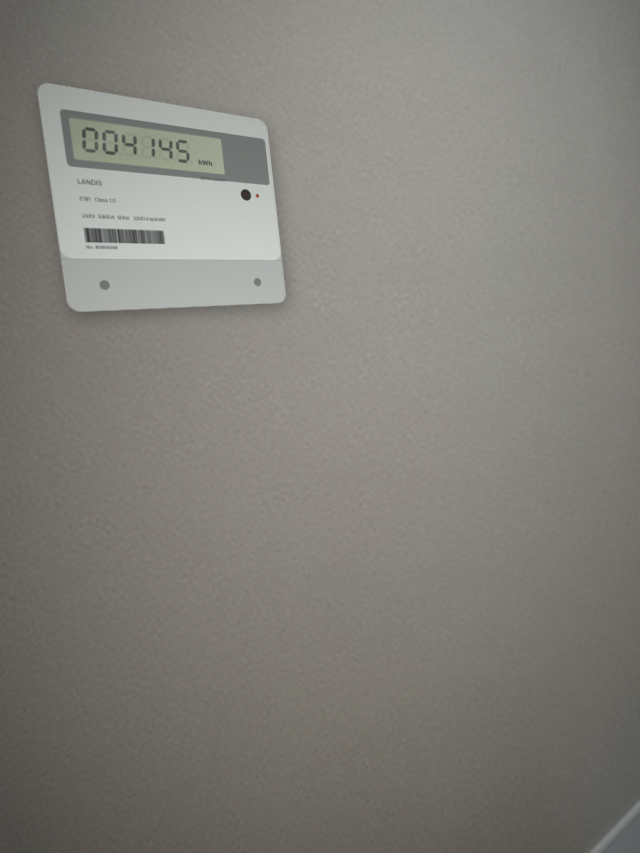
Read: 4145kWh
